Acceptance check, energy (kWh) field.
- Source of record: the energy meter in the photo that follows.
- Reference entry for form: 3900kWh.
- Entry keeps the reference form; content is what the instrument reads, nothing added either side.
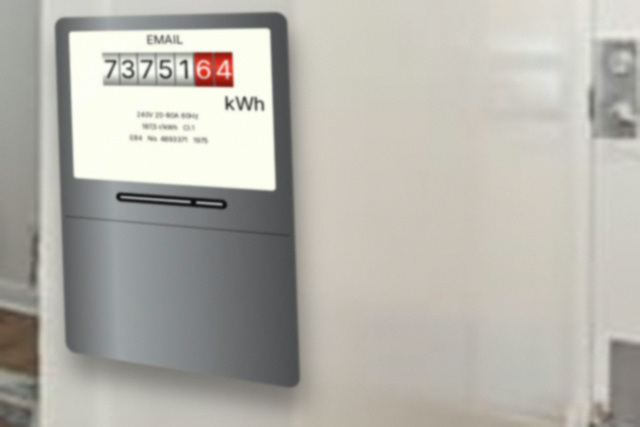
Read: 73751.64kWh
